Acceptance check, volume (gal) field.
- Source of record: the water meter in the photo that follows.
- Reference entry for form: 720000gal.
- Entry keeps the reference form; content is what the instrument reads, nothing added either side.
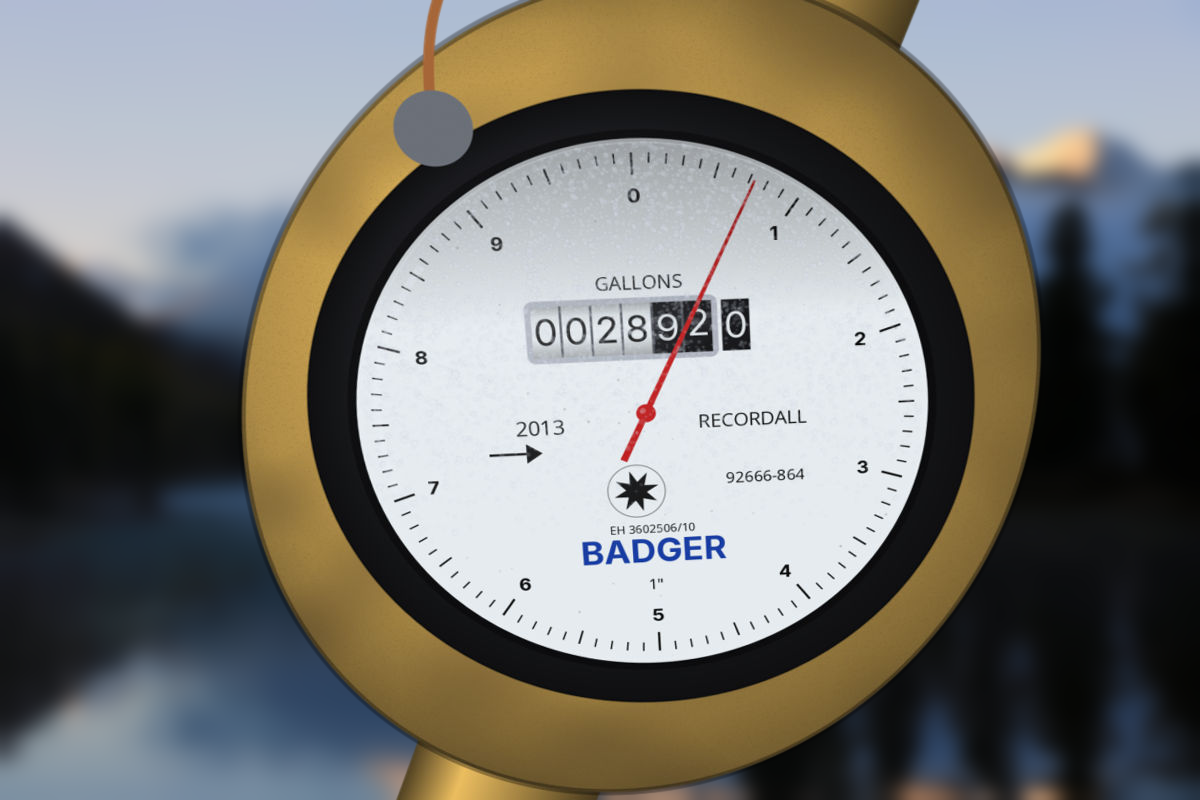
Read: 28920.7gal
